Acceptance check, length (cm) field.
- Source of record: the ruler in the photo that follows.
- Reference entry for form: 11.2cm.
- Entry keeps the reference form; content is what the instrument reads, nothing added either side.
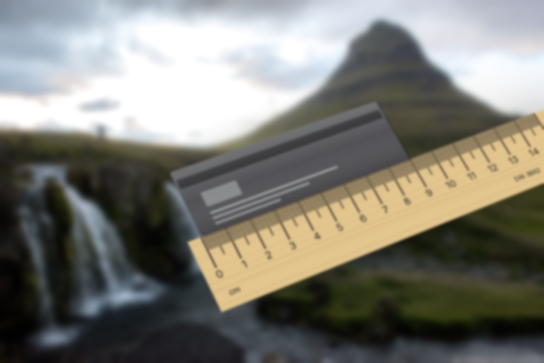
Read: 9cm
